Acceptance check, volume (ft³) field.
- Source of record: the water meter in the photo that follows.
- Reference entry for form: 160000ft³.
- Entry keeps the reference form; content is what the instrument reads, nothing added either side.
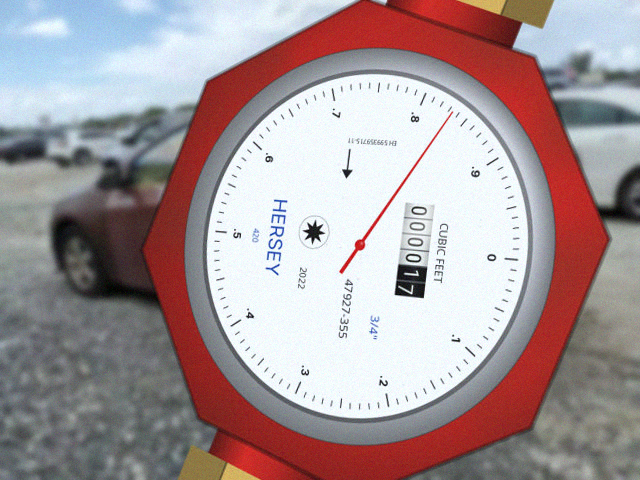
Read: 16.83ft³
